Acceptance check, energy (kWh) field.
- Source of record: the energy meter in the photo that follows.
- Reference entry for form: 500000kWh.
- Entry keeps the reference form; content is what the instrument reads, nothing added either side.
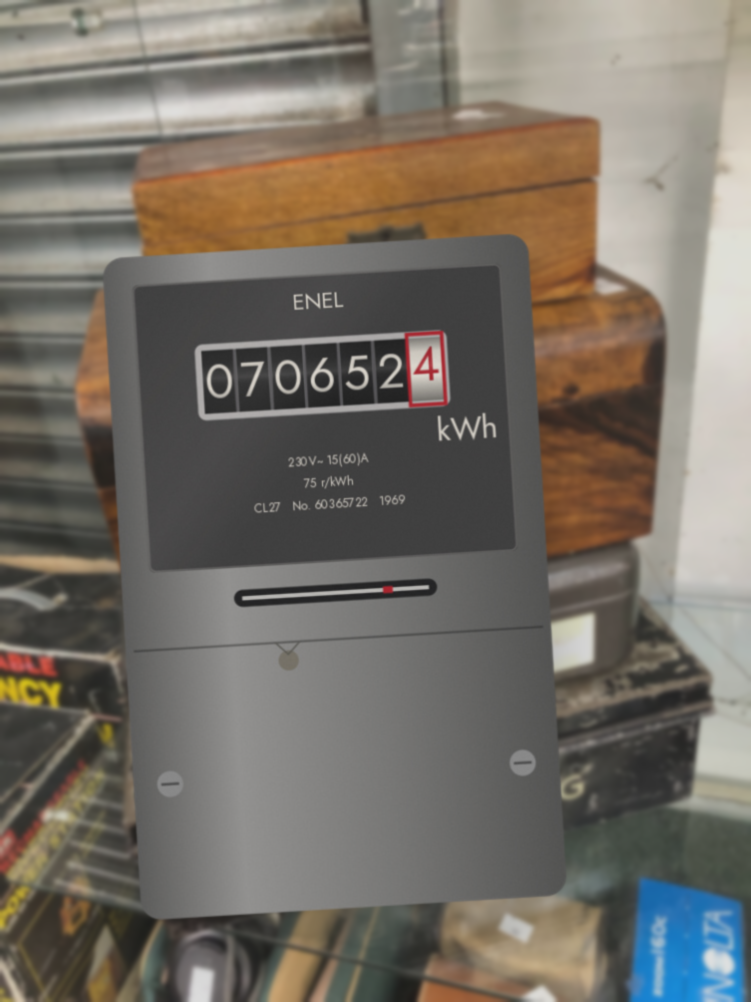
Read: 70652.4kWh
